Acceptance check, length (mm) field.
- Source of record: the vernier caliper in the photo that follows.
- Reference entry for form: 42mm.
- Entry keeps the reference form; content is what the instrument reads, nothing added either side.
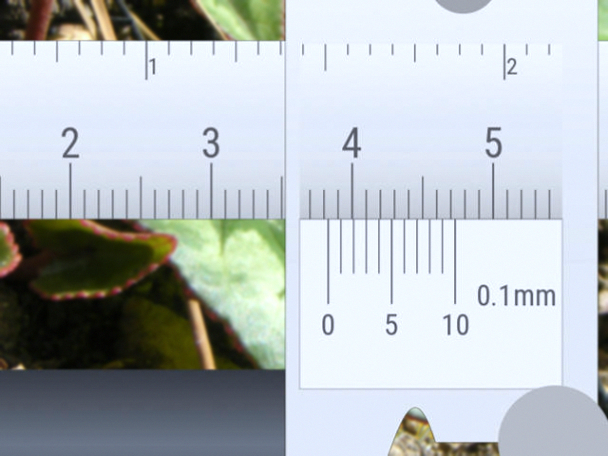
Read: 38.3mm
